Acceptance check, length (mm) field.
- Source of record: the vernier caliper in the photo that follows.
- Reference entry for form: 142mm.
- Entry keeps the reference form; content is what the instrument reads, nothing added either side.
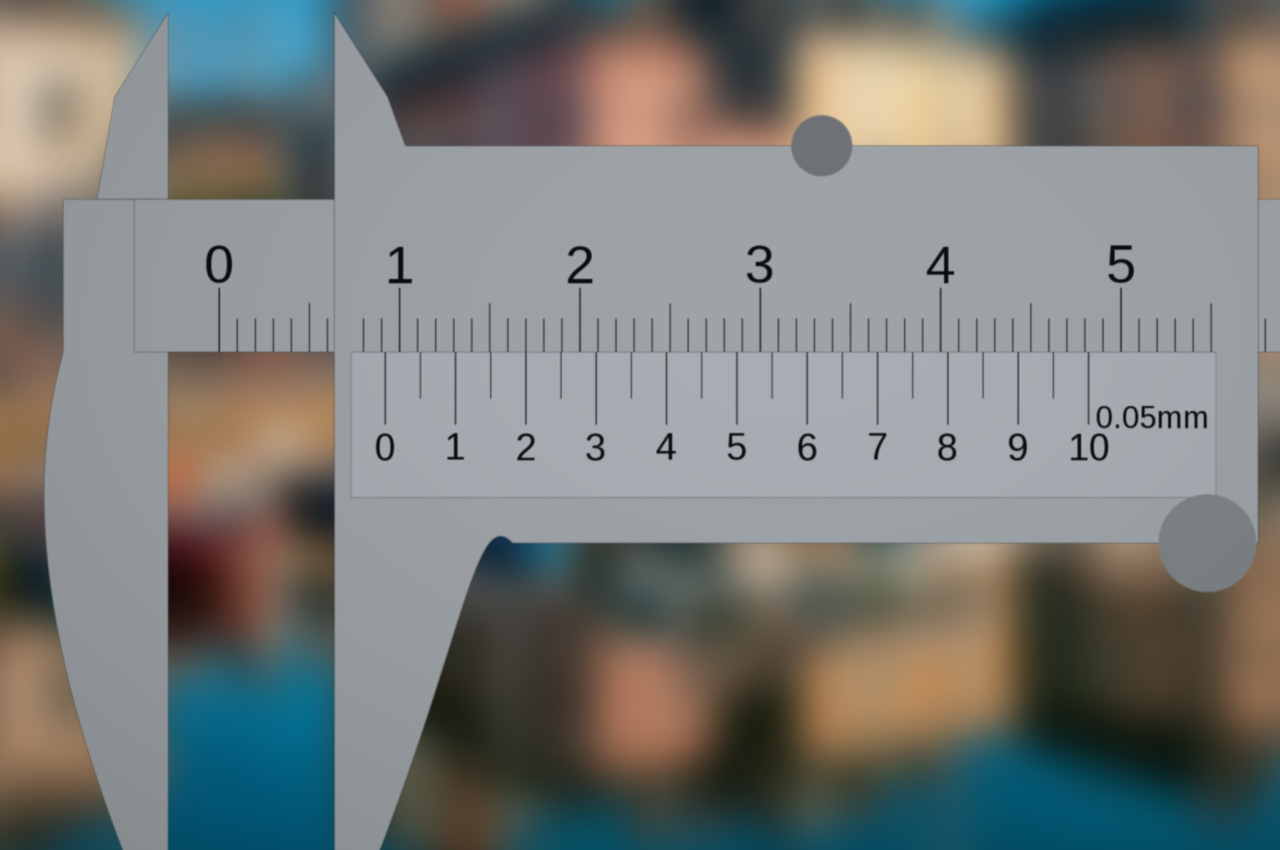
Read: 9.2mm
